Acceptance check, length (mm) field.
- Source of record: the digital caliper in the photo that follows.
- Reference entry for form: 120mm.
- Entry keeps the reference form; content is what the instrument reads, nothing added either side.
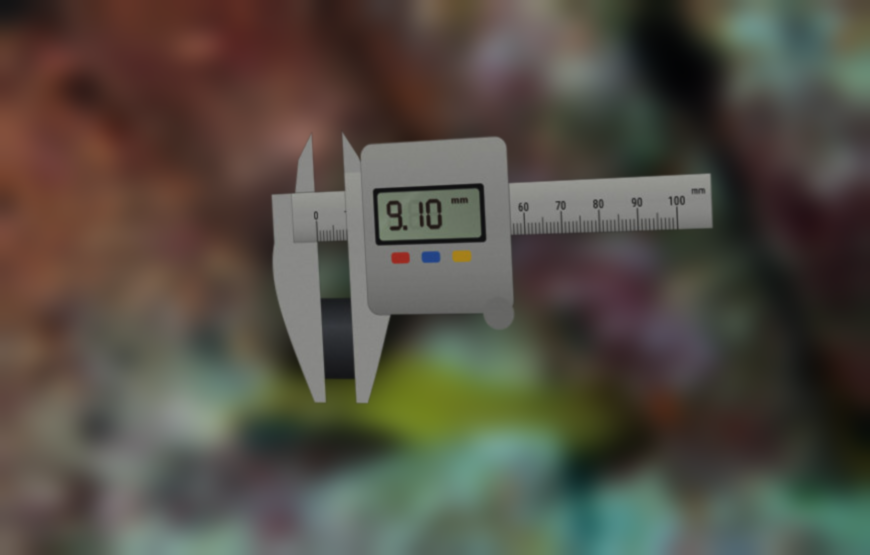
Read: 9.10mm
